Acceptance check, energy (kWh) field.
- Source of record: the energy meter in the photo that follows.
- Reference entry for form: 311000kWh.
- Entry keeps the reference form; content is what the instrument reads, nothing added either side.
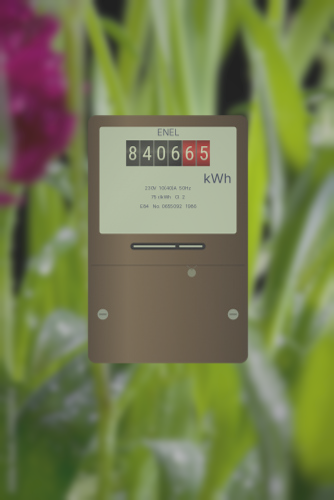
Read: 8406.65kWh
